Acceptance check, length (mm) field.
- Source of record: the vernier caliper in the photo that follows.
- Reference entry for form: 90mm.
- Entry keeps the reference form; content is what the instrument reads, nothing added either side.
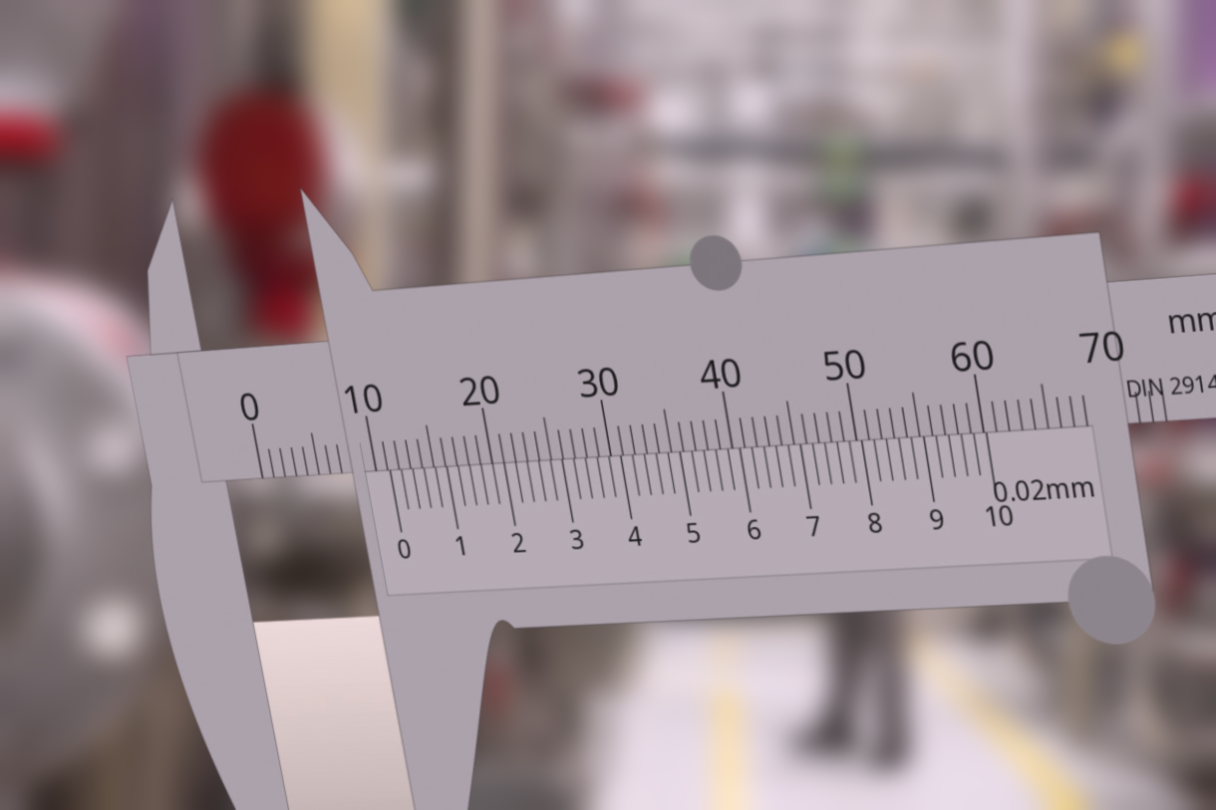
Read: 11.2mm
